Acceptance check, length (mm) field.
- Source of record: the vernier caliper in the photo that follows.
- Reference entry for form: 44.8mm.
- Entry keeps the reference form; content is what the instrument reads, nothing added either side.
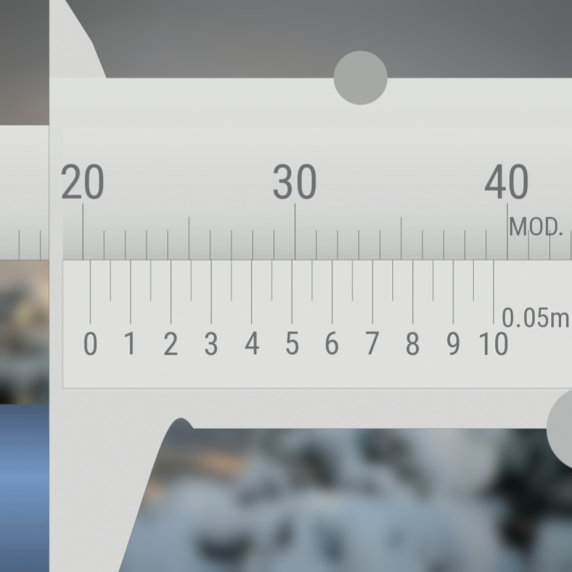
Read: 20.35mm
